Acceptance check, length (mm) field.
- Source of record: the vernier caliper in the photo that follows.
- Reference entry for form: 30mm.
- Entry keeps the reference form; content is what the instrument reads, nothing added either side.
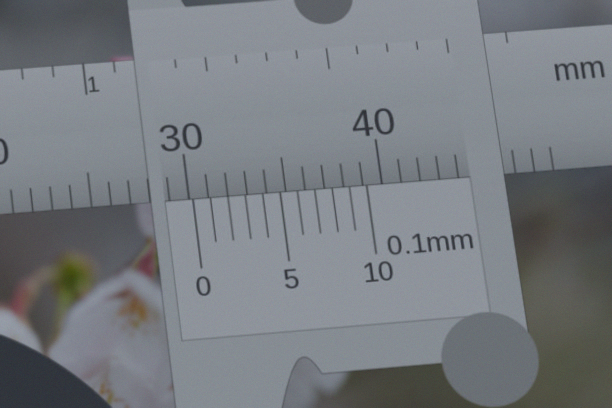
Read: 30.2mm
